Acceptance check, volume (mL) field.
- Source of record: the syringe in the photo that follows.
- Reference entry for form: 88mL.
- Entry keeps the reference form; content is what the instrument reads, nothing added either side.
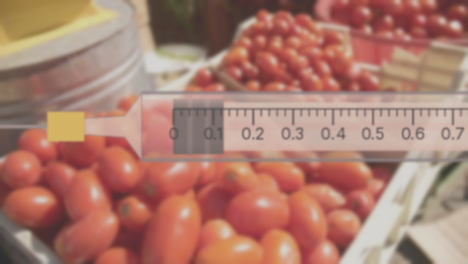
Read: 0mL
